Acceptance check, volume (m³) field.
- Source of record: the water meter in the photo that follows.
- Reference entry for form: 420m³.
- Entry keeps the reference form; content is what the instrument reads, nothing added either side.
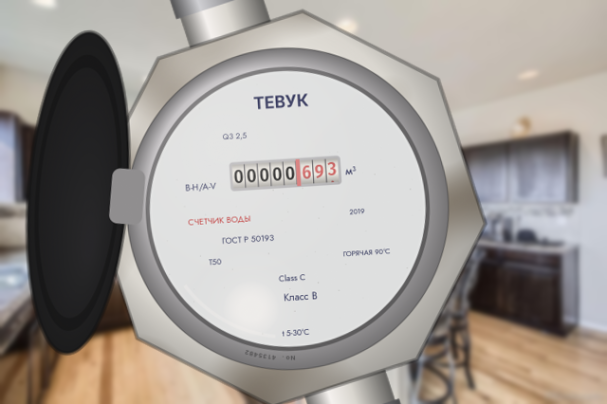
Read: 0.693m³
